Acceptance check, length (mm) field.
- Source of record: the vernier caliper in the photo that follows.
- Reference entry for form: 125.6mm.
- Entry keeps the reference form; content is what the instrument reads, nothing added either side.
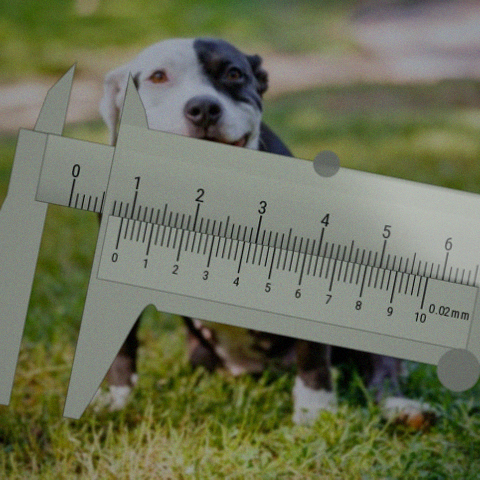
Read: 8.6mm
